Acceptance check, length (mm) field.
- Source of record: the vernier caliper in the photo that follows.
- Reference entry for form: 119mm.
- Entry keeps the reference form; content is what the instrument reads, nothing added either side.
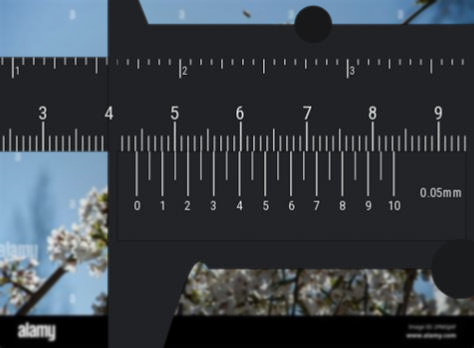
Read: 44.2mm
